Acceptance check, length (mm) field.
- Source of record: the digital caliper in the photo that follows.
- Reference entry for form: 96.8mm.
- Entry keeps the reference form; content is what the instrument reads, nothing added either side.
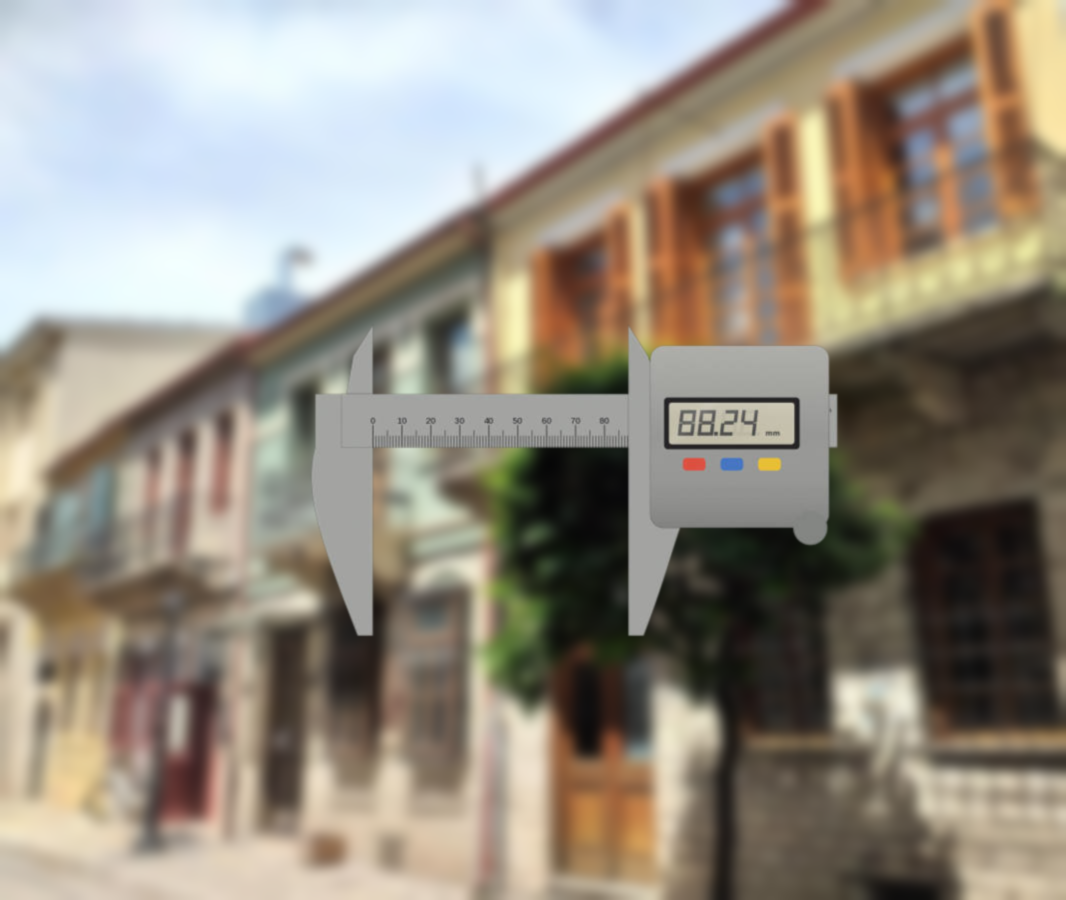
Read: 88.24mm
